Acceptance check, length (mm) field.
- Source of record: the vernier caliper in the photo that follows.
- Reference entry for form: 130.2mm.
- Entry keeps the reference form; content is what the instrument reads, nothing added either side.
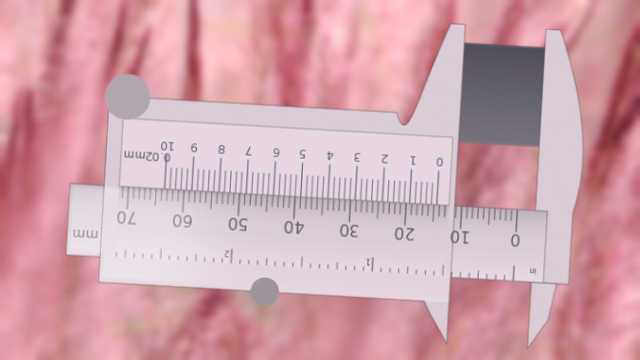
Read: 14.5mm
